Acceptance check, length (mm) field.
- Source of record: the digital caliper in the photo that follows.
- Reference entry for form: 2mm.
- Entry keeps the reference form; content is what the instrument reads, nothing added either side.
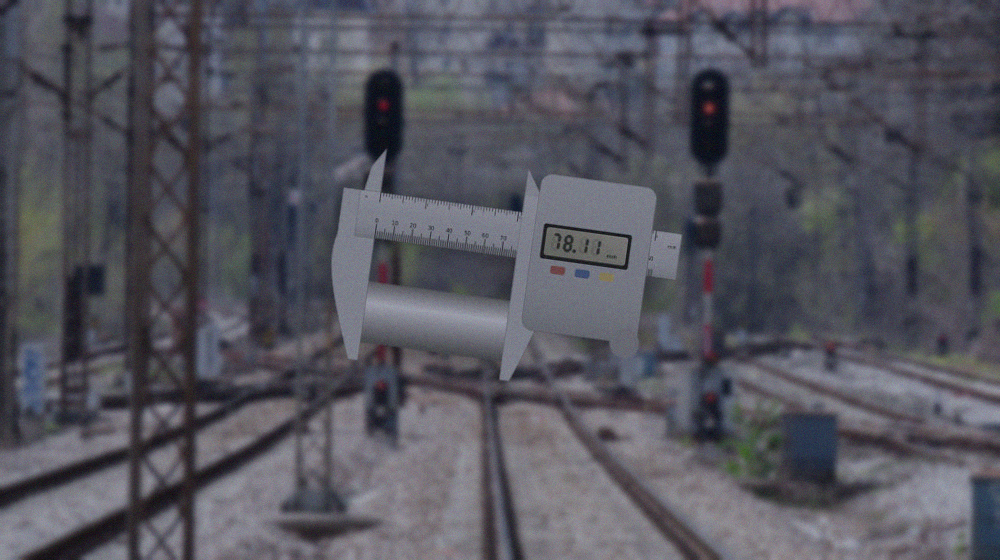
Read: 78.11mm
